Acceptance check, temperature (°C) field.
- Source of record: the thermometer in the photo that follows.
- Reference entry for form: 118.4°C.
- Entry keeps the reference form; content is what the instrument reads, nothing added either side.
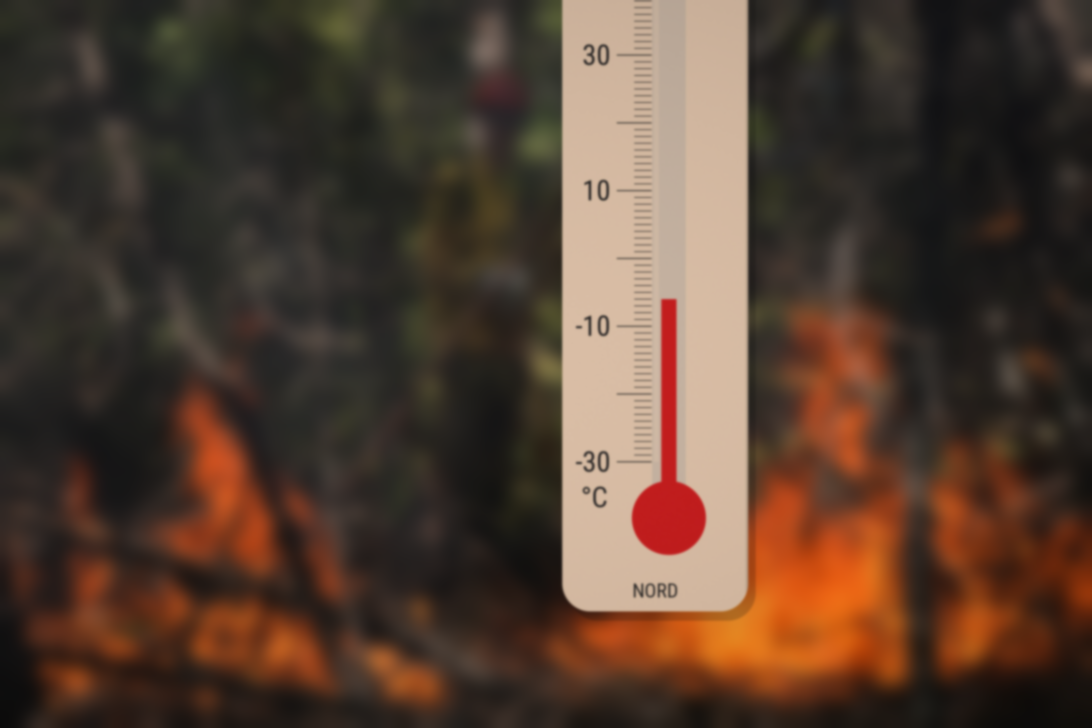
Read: -6°C
